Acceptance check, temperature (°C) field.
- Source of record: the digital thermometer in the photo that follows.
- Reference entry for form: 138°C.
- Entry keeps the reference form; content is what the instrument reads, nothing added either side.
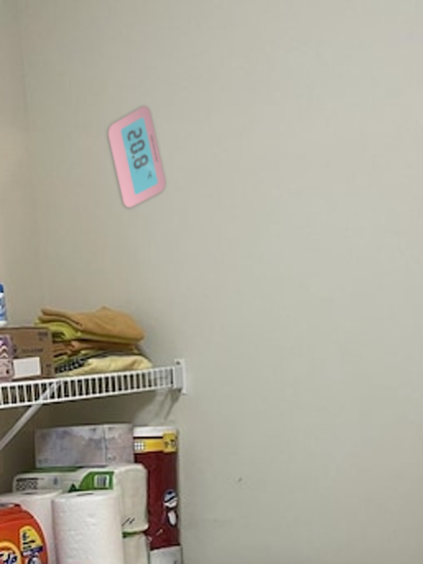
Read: 20.8°C
